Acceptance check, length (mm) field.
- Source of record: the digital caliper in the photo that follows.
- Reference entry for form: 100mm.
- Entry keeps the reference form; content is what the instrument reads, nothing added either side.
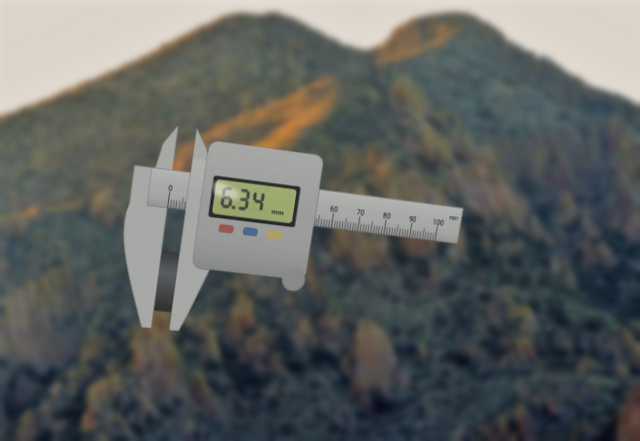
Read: 6.34mm
